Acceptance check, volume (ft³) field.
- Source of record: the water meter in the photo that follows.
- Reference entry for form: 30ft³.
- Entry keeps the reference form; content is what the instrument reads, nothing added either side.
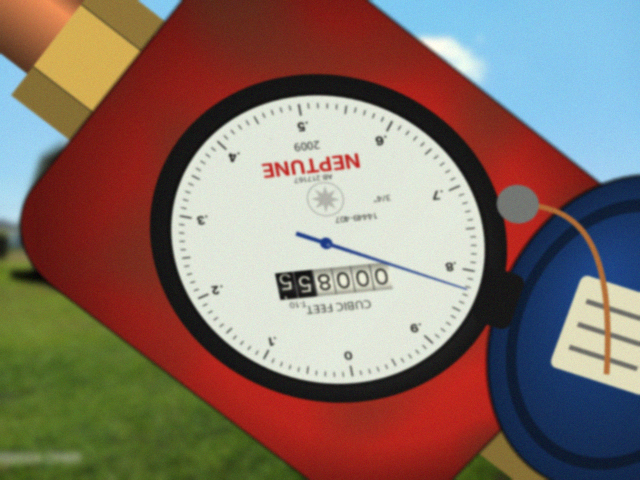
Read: 854.82ft³
